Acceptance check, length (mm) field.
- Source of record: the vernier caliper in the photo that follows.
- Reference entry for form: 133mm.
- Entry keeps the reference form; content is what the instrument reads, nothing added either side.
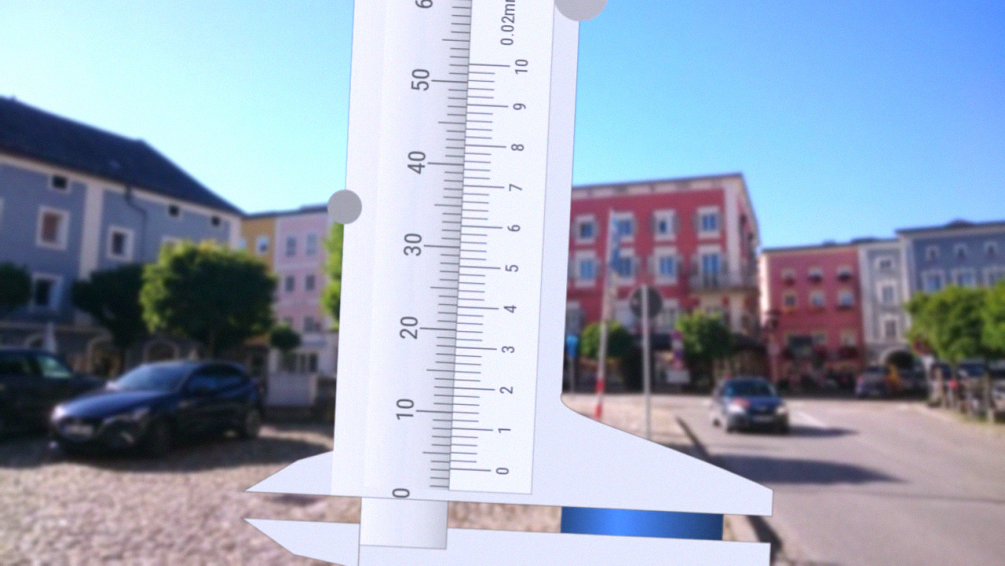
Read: 3.2mm
